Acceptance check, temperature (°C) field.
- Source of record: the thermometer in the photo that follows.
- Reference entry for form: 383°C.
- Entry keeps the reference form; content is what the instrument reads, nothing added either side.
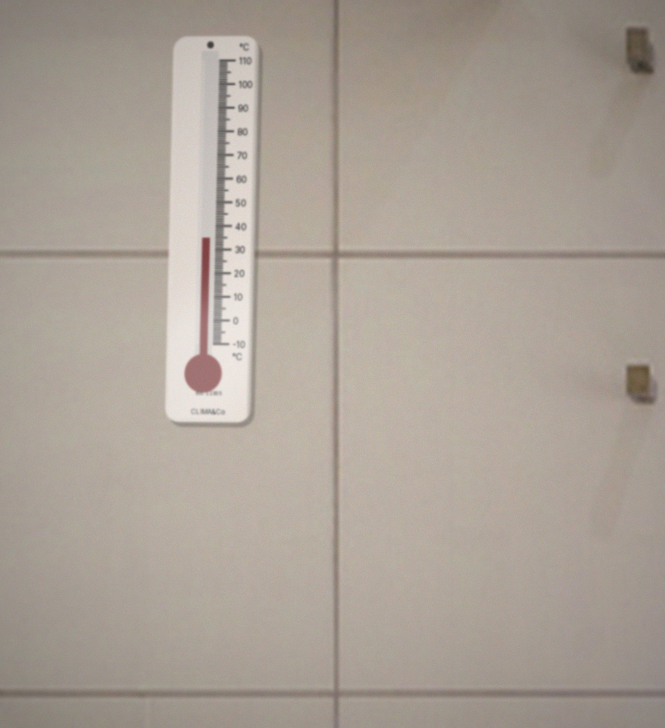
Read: 35°C
